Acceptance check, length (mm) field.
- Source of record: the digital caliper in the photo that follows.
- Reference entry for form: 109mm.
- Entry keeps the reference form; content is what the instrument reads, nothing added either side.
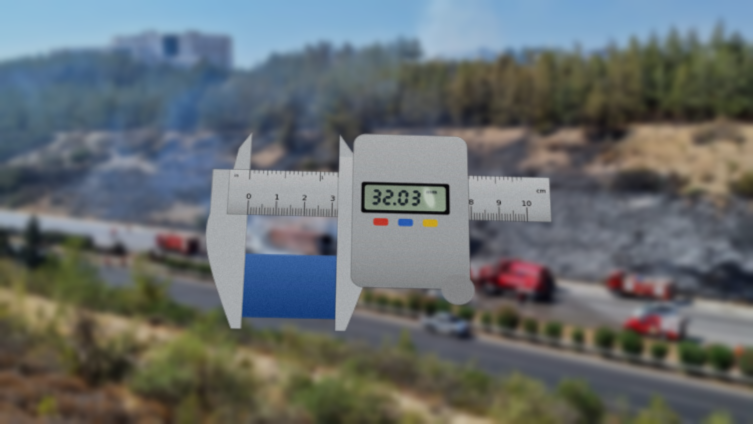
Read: 32.03mm
